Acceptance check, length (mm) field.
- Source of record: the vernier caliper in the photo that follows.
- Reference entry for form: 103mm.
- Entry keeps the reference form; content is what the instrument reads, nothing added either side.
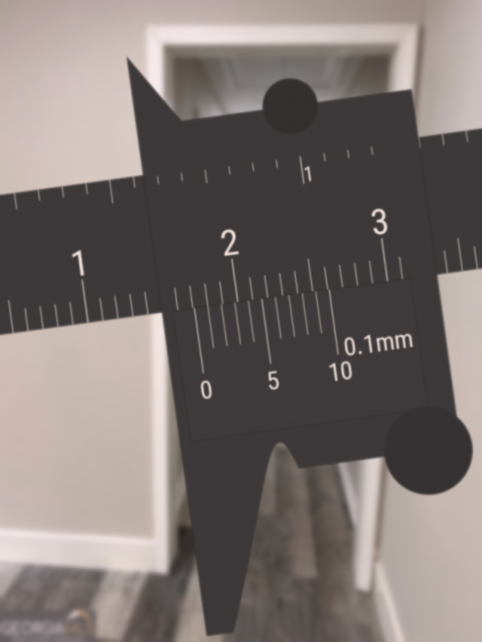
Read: 17.1mm
